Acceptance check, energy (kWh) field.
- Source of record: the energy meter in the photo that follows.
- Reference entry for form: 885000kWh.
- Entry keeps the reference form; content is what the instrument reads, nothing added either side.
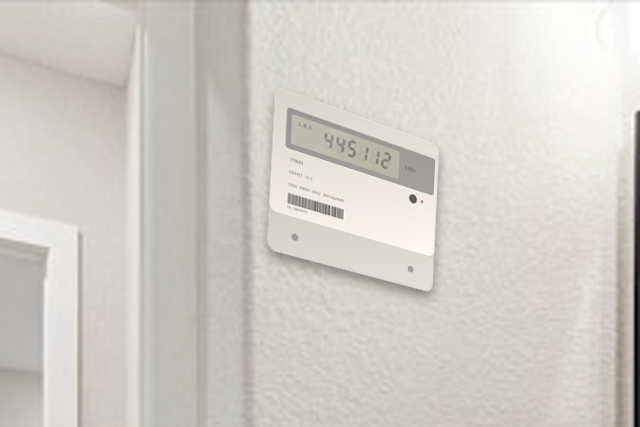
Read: 445112kWh
